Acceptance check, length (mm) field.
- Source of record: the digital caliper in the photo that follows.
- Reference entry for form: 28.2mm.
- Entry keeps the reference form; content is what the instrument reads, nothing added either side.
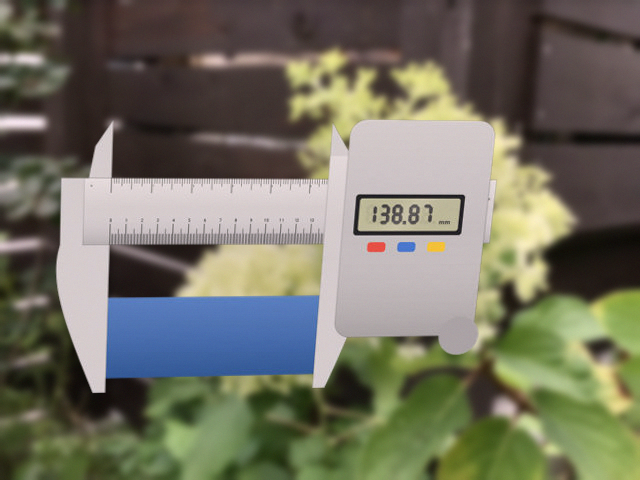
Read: 138.87mm
